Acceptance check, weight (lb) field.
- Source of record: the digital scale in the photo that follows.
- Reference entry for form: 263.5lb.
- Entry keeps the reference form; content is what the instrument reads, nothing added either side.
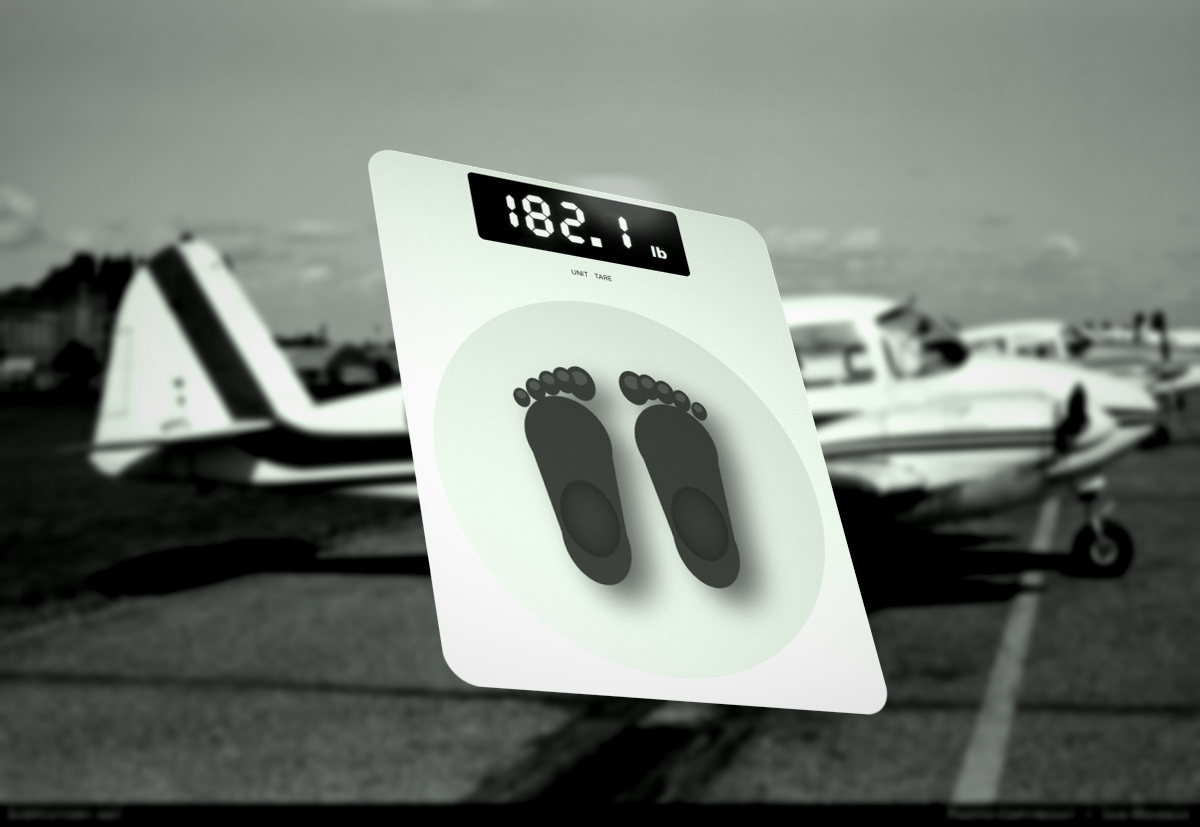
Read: 182.1lb
